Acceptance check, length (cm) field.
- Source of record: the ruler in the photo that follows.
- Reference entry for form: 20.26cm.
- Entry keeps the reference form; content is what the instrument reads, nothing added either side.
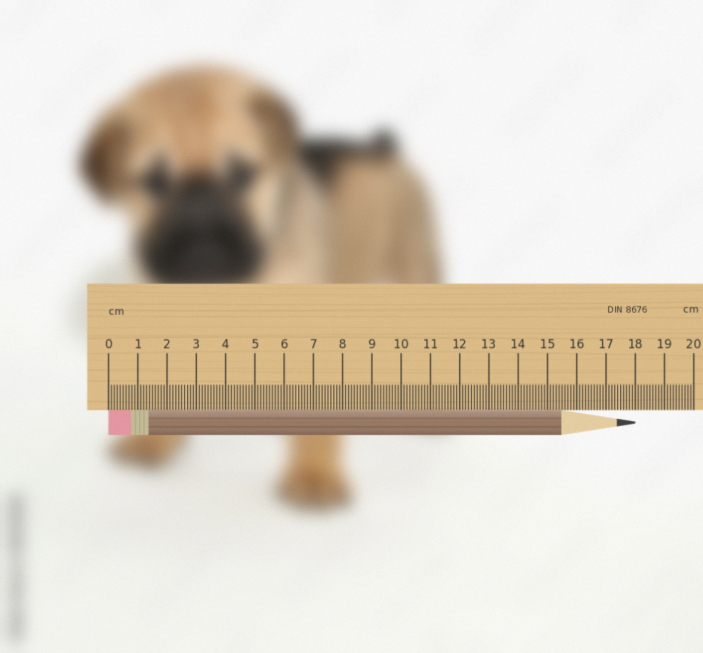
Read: 18cm
